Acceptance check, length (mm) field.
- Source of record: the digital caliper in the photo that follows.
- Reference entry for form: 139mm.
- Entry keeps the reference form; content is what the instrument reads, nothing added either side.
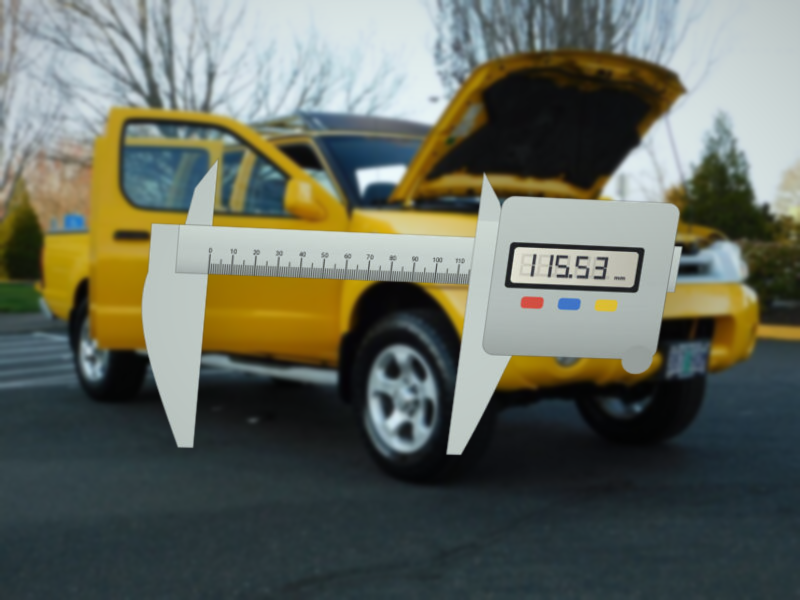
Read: 115.53mm
